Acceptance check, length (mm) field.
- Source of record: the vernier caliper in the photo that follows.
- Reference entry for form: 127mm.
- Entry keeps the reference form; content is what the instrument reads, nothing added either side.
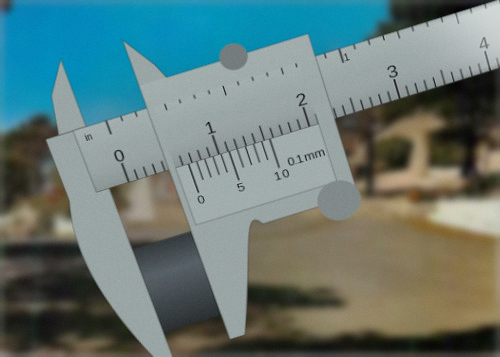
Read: 6.6mm
